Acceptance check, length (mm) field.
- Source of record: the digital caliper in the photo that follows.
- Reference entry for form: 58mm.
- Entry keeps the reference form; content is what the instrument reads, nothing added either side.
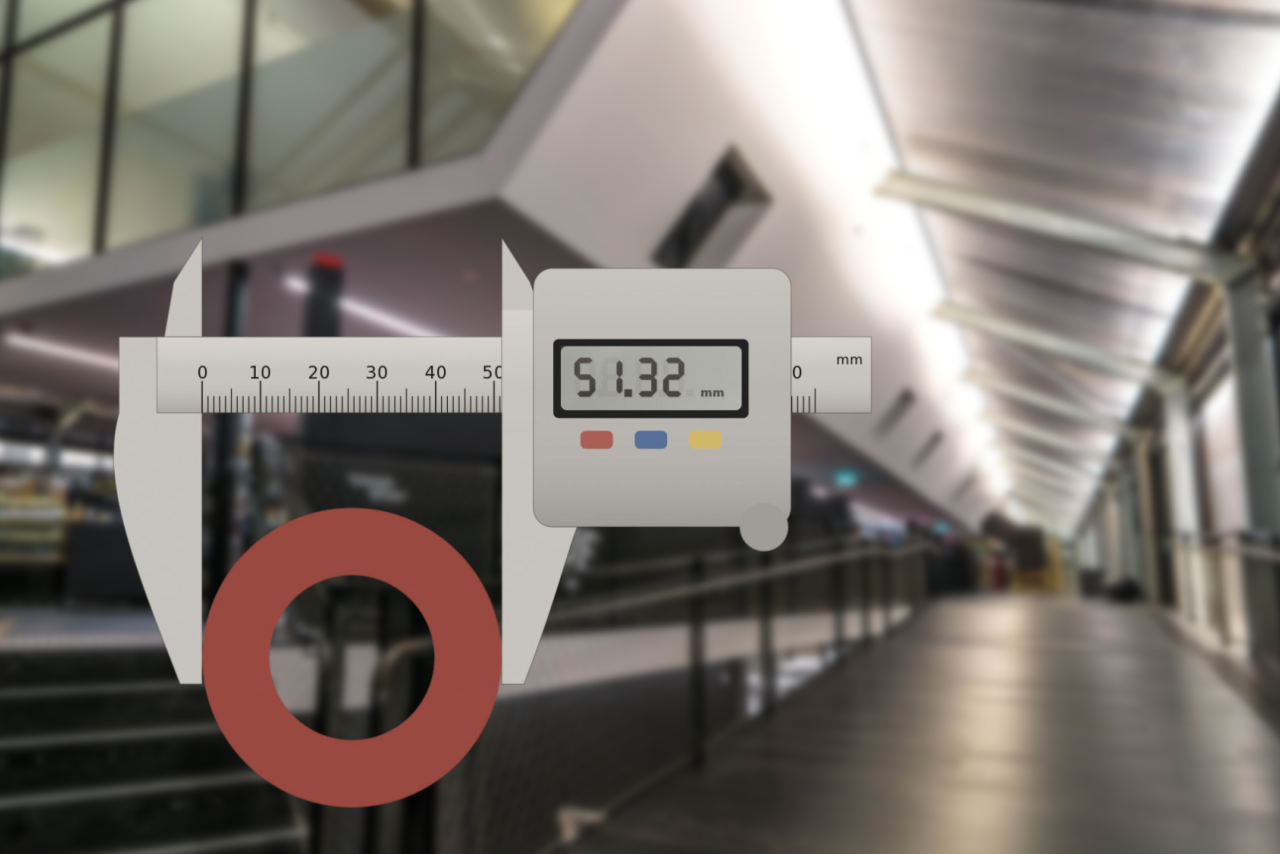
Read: 51.32mm
